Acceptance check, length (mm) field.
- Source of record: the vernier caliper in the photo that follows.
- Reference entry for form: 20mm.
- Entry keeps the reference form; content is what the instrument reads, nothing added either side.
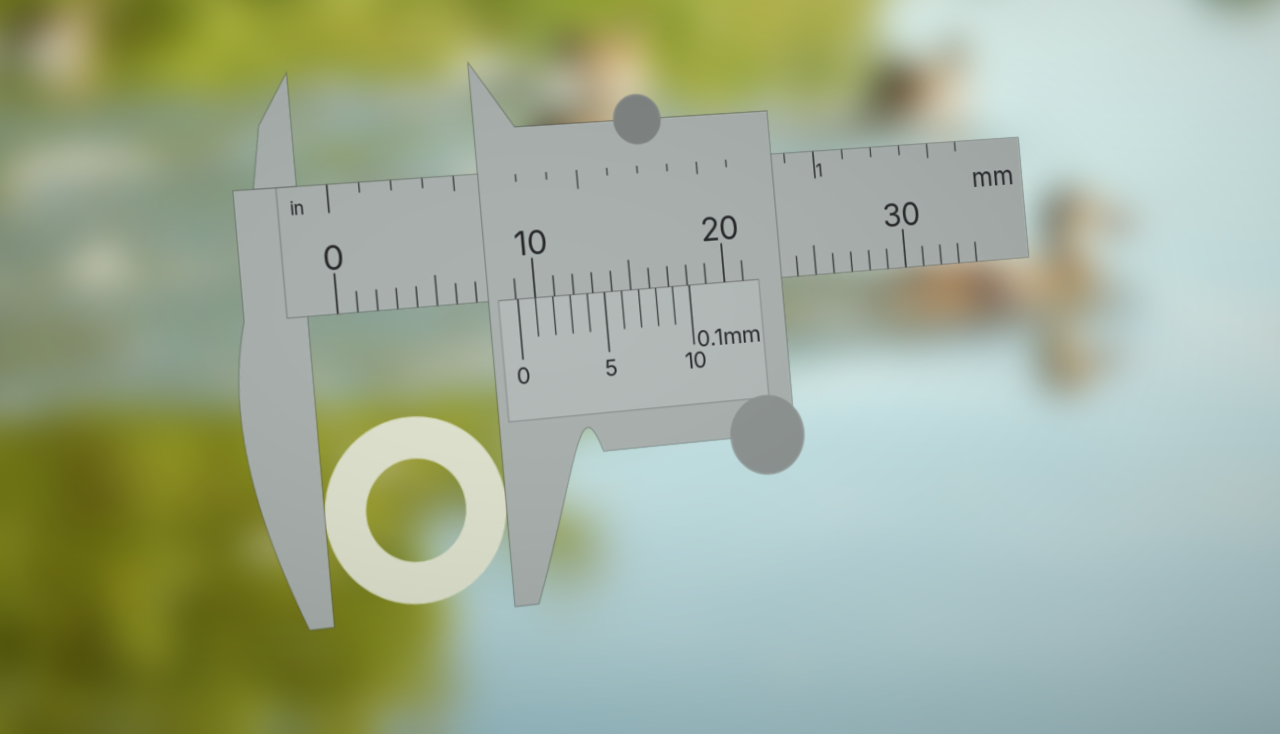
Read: 9.1mm
